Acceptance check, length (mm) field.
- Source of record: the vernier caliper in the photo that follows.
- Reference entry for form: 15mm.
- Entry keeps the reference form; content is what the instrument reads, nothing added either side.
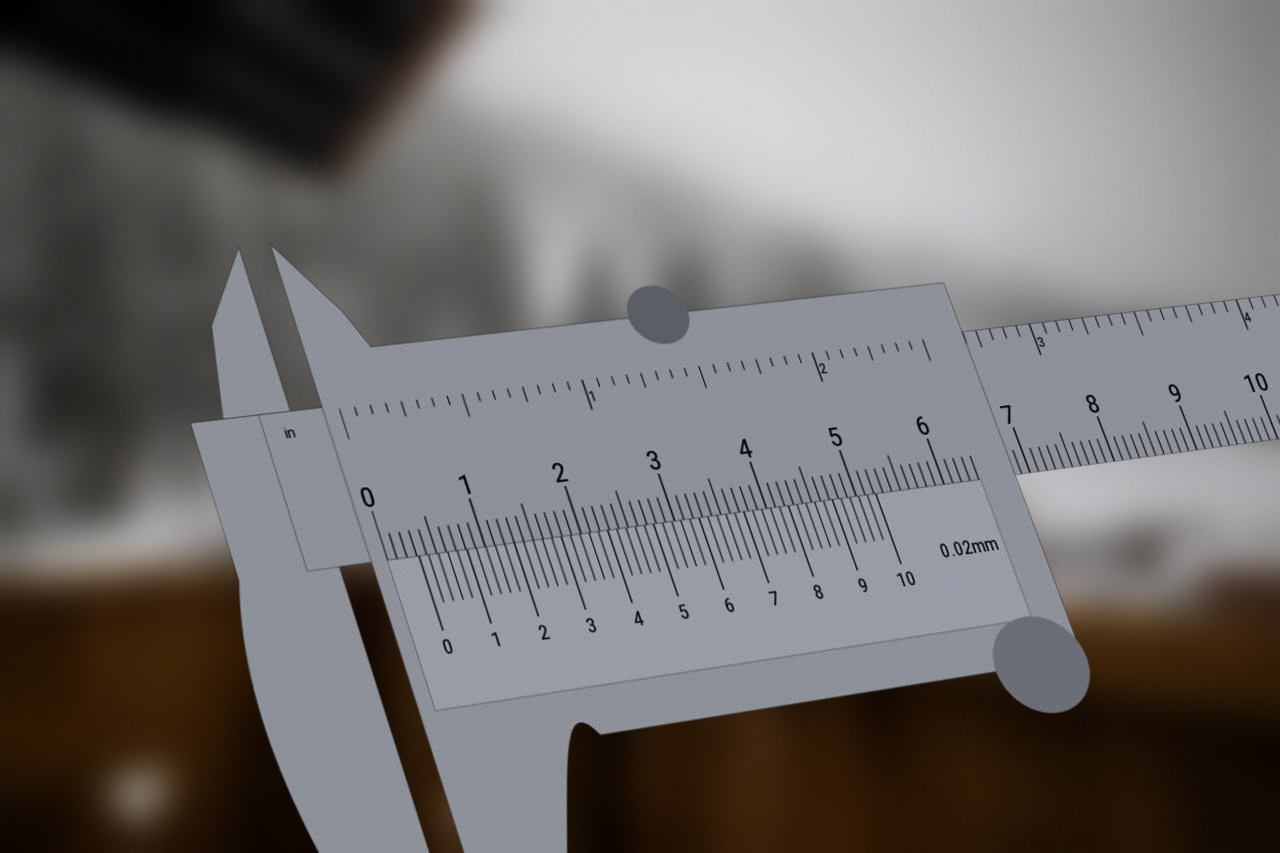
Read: 3.2mm
